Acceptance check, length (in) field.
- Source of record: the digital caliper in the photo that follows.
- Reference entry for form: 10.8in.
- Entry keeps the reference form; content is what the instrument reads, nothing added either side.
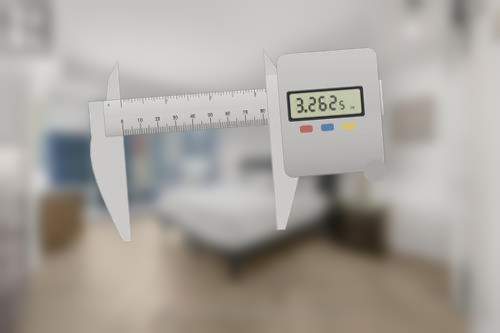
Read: 3.2625in
